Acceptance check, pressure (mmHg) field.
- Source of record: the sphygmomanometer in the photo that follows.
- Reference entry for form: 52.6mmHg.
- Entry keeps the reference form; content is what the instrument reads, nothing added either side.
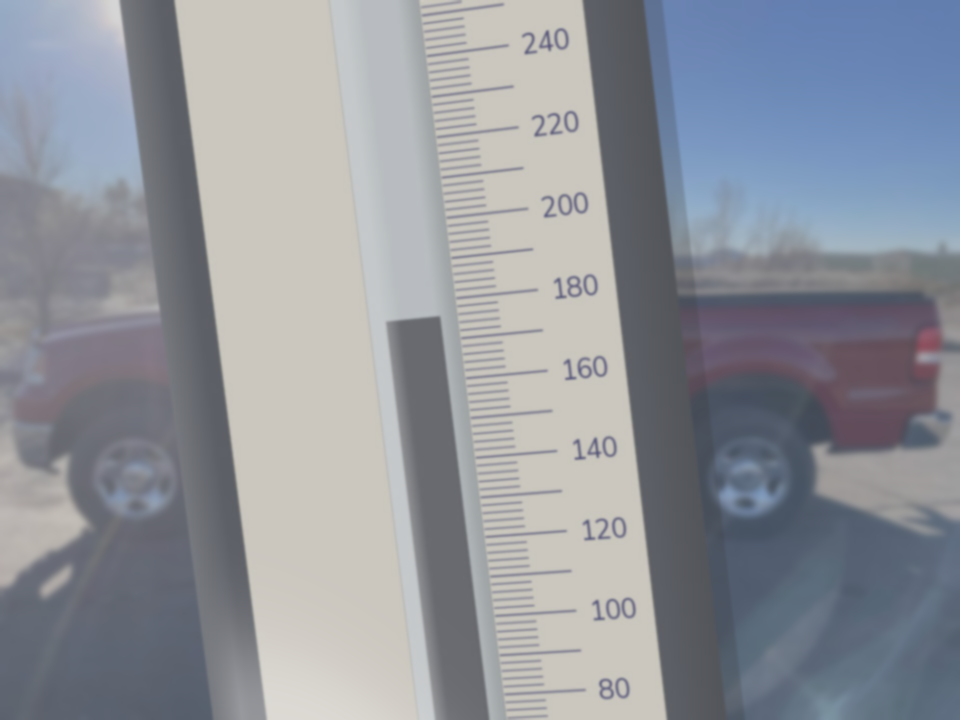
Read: 176mmHg
